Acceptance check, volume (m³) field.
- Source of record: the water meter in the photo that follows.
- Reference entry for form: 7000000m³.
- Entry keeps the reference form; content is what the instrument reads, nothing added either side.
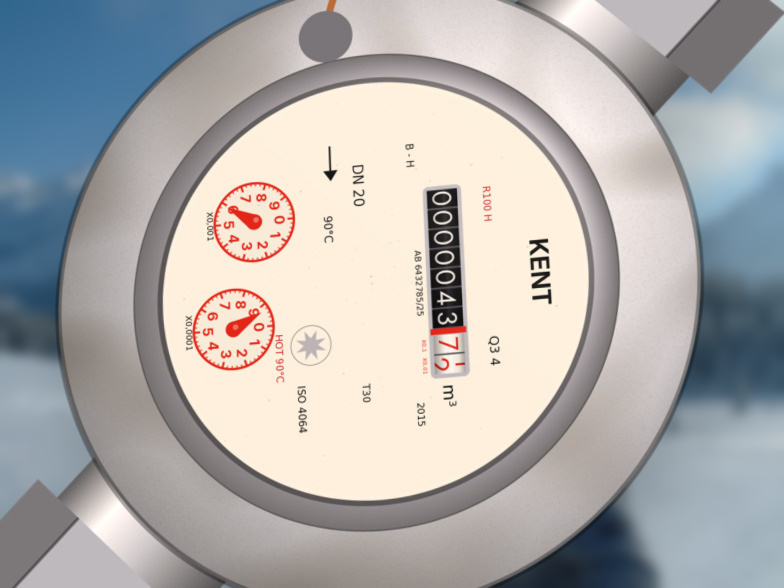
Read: 43.7159m³
